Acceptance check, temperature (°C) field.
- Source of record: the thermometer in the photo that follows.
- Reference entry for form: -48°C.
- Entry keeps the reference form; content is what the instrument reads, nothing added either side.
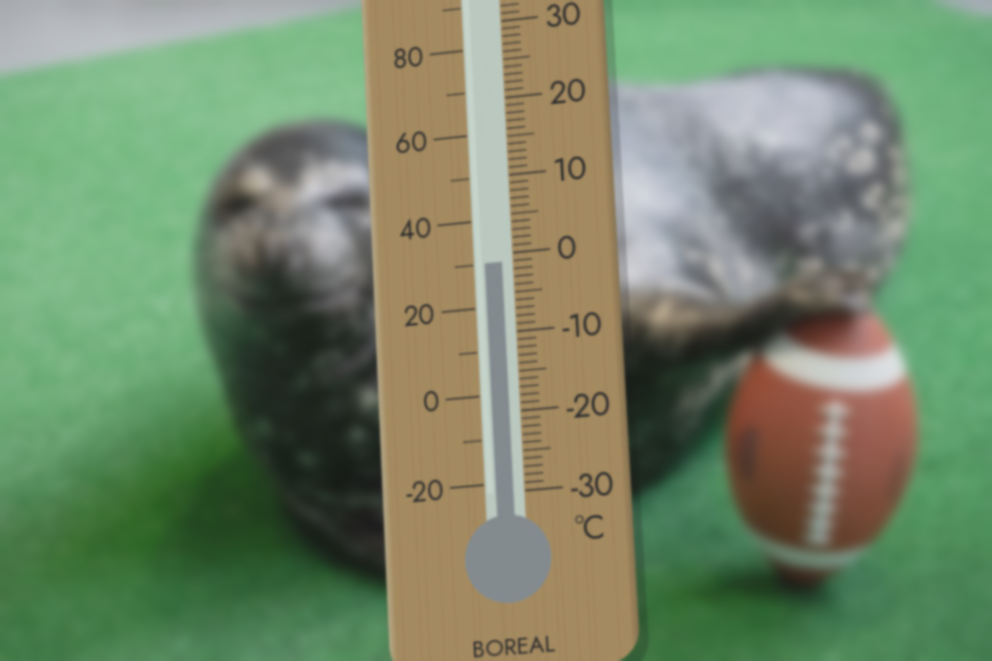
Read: -1°C
